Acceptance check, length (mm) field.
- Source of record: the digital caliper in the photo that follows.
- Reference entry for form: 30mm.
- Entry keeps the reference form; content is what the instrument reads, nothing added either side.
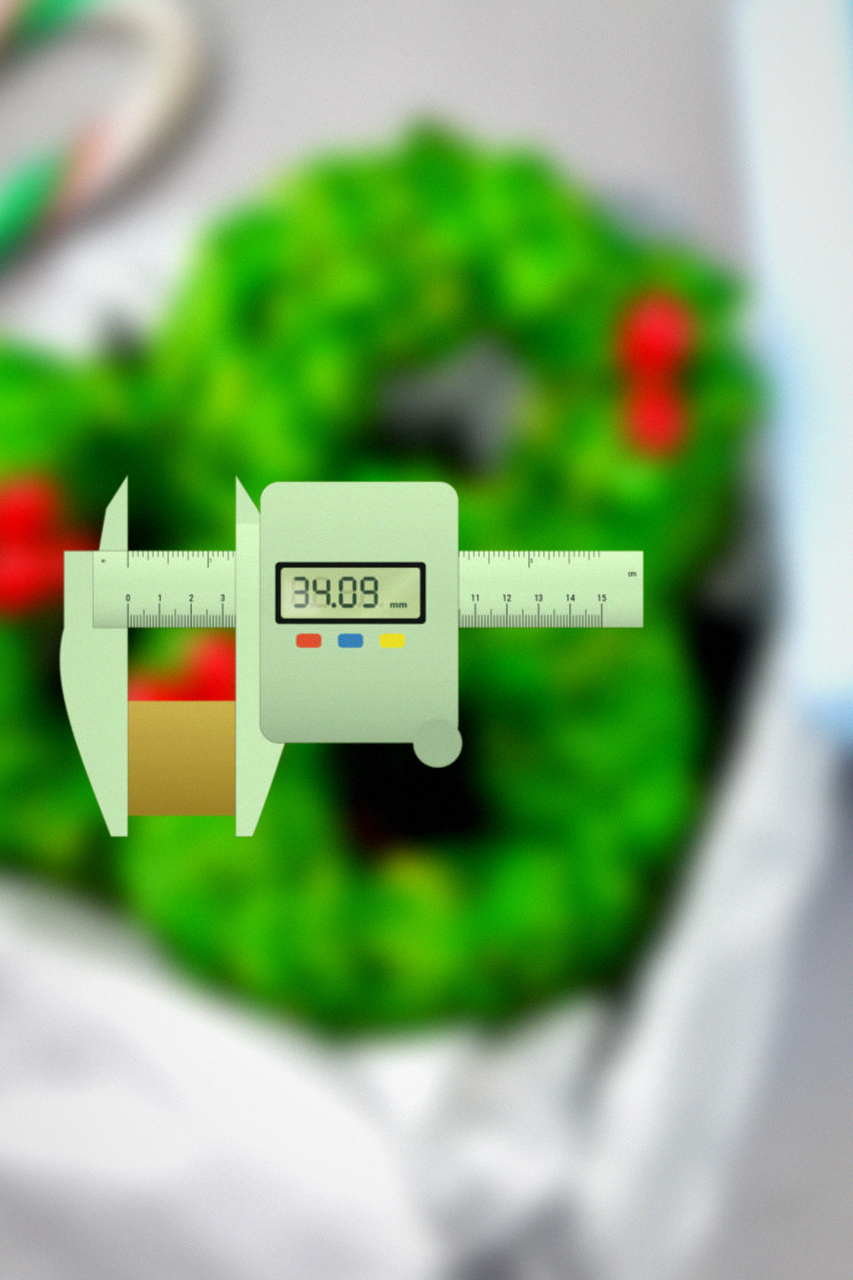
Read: 34.09mm
